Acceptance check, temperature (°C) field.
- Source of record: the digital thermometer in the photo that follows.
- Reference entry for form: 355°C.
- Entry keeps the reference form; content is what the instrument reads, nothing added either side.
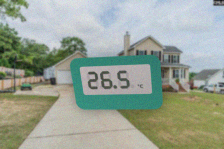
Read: 26.5°C
